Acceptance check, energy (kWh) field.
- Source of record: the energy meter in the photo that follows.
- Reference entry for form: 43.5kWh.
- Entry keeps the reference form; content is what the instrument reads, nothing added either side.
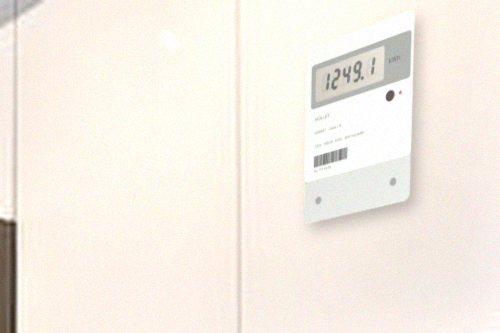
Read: 1249.1kWh
